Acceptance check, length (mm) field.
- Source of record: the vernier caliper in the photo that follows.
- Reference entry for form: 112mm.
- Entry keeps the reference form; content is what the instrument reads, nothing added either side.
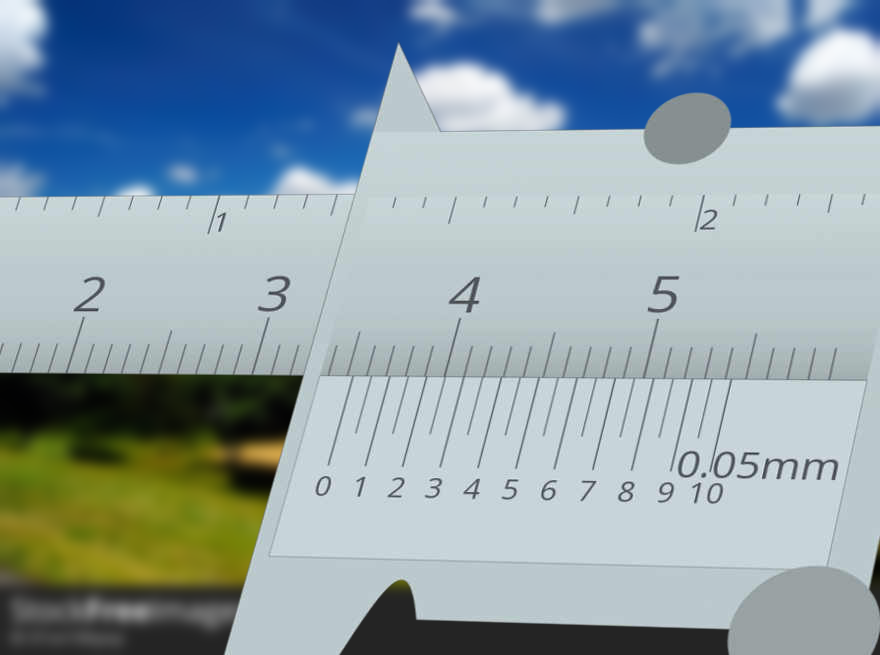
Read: 35.3mm
